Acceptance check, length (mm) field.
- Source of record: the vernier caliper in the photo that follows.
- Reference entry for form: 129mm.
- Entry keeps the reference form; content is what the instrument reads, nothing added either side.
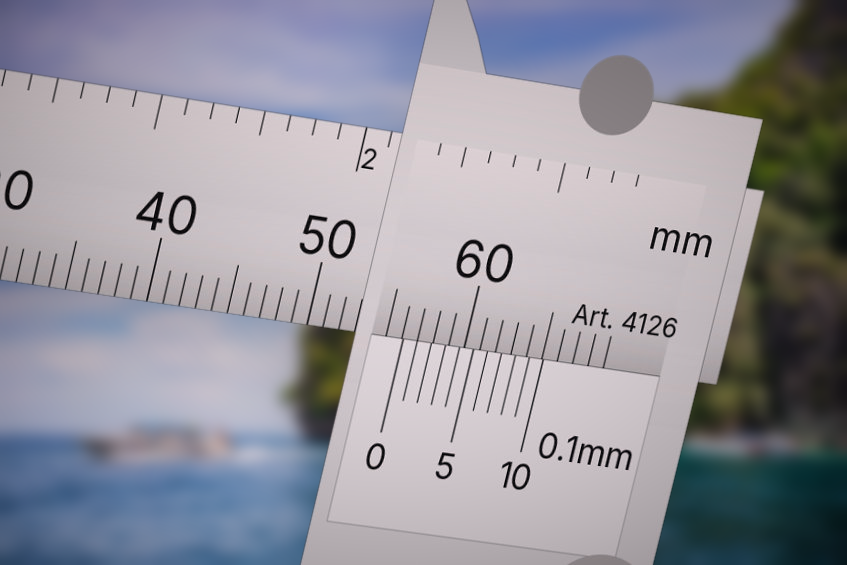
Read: 56.1mm
